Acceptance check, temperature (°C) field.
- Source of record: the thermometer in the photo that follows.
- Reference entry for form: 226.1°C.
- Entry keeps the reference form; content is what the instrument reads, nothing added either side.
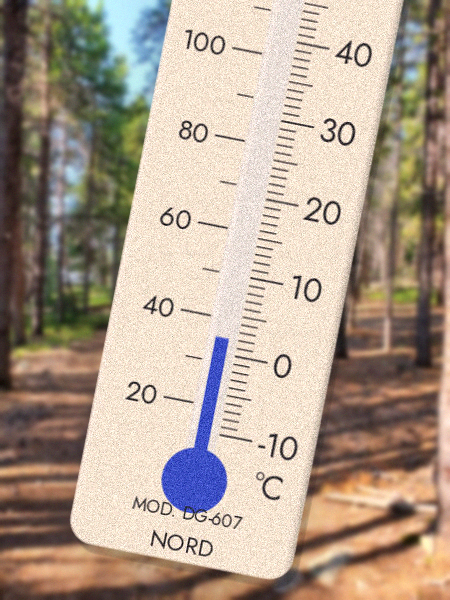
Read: 2°C
